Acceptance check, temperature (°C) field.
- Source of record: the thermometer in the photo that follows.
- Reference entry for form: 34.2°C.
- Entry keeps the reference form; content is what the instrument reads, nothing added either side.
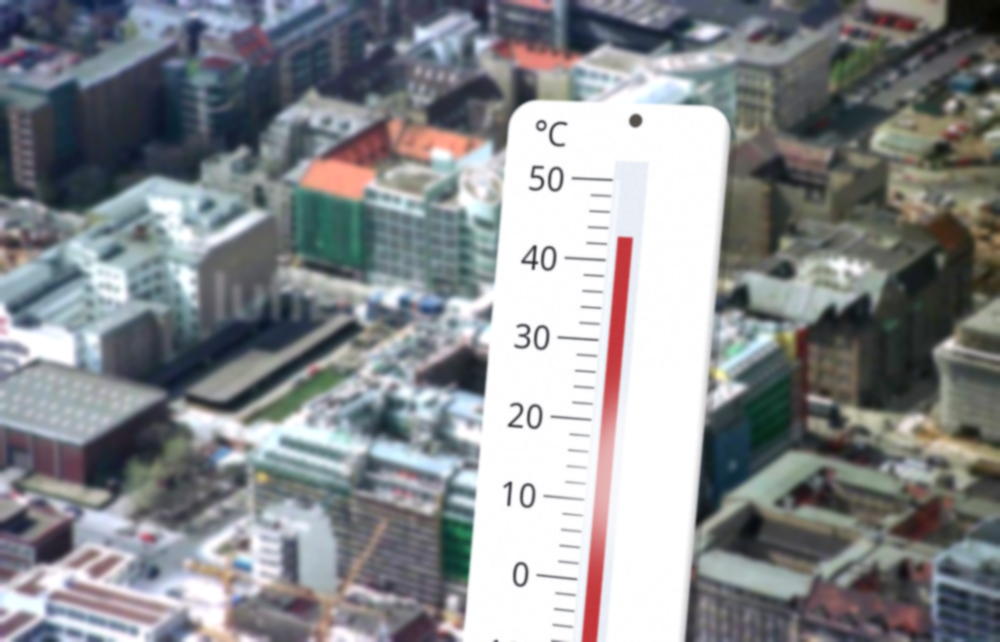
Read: 43°C
